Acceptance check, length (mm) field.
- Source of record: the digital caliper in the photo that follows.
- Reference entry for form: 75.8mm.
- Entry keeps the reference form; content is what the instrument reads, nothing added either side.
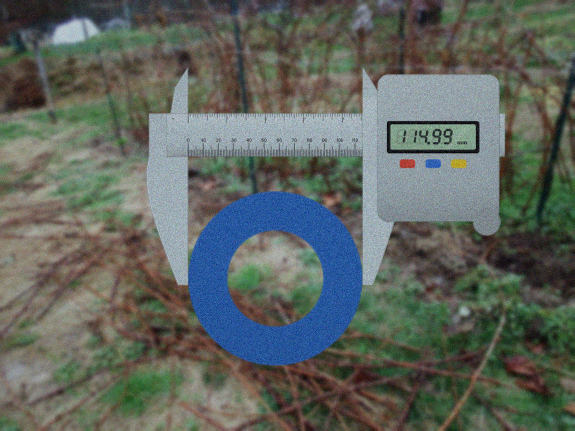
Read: 114.99mm
